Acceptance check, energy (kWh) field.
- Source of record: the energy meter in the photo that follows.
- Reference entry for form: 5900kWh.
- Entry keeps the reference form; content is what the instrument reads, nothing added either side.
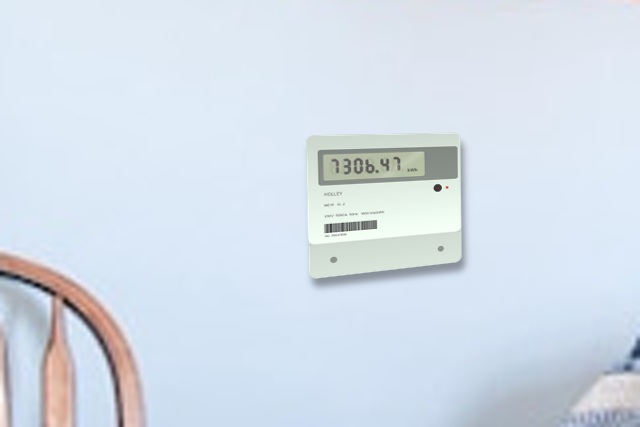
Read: 7306.47kWh
